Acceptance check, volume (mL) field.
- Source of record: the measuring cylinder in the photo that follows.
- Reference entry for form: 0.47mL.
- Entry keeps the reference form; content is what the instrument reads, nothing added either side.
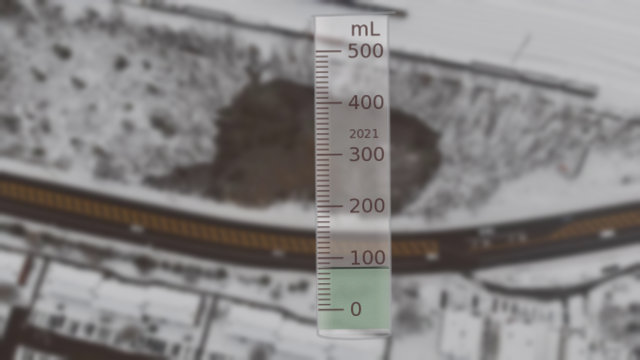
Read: 80mL
